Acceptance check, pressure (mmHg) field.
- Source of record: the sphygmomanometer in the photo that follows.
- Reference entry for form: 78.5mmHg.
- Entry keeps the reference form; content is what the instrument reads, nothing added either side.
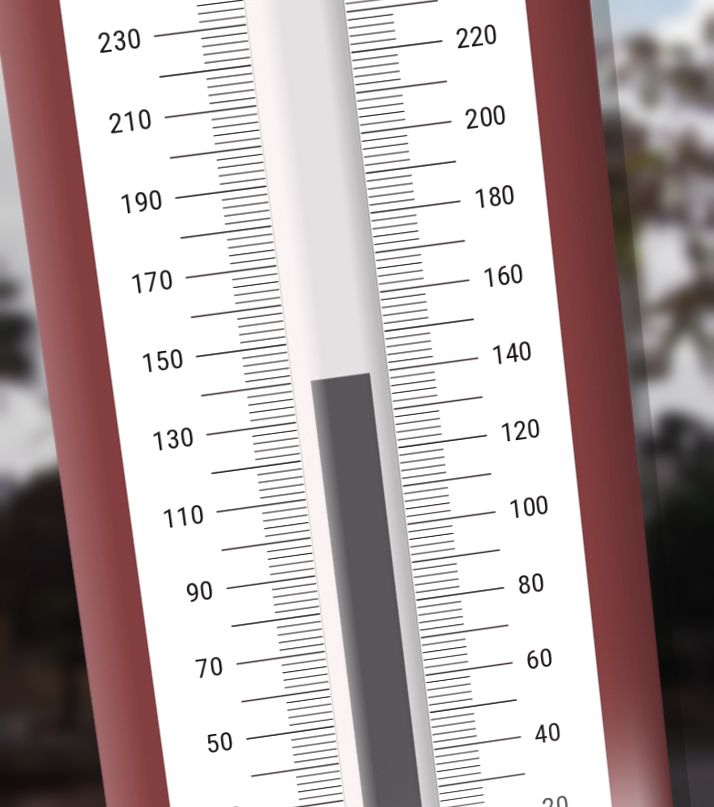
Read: 140mmHg
